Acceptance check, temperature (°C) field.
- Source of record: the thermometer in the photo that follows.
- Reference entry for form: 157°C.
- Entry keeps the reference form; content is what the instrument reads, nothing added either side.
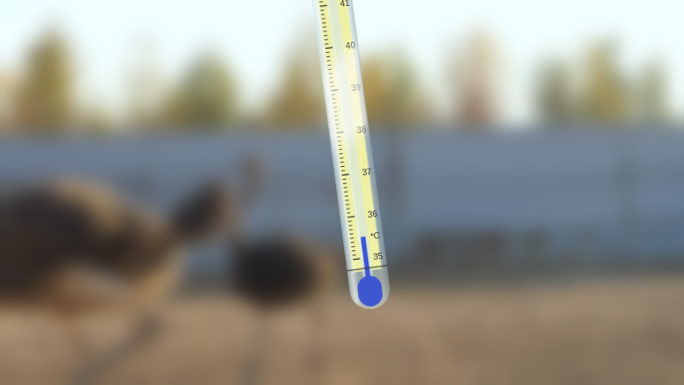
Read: 35.5°C
